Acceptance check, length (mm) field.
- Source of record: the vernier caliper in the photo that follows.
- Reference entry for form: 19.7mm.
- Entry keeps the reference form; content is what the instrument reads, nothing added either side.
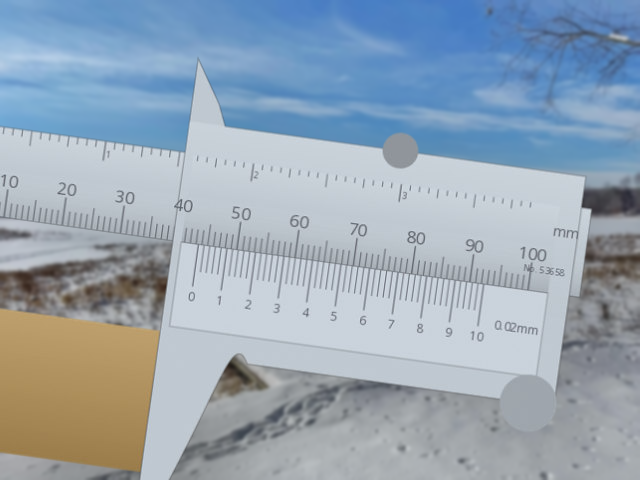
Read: 43.4mm
